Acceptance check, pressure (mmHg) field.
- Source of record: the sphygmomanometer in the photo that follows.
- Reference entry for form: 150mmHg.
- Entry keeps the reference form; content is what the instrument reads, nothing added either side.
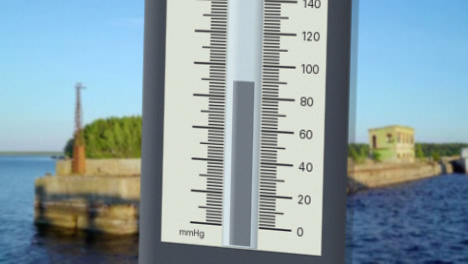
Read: 90mmHg
